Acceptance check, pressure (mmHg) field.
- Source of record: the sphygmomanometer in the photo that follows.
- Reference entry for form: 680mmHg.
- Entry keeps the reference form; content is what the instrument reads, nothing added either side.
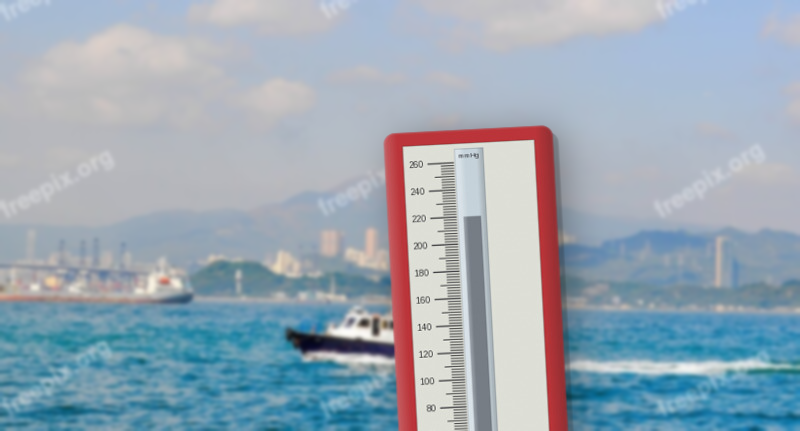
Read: 220mmHg
